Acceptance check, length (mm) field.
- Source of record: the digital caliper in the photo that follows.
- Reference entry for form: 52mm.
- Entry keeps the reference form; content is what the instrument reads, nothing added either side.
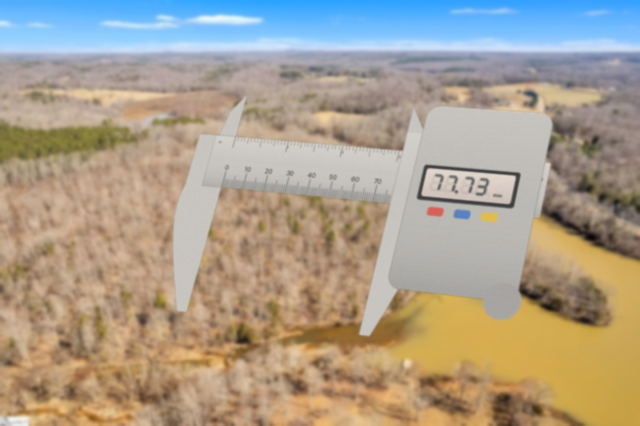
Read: 77.73mm
